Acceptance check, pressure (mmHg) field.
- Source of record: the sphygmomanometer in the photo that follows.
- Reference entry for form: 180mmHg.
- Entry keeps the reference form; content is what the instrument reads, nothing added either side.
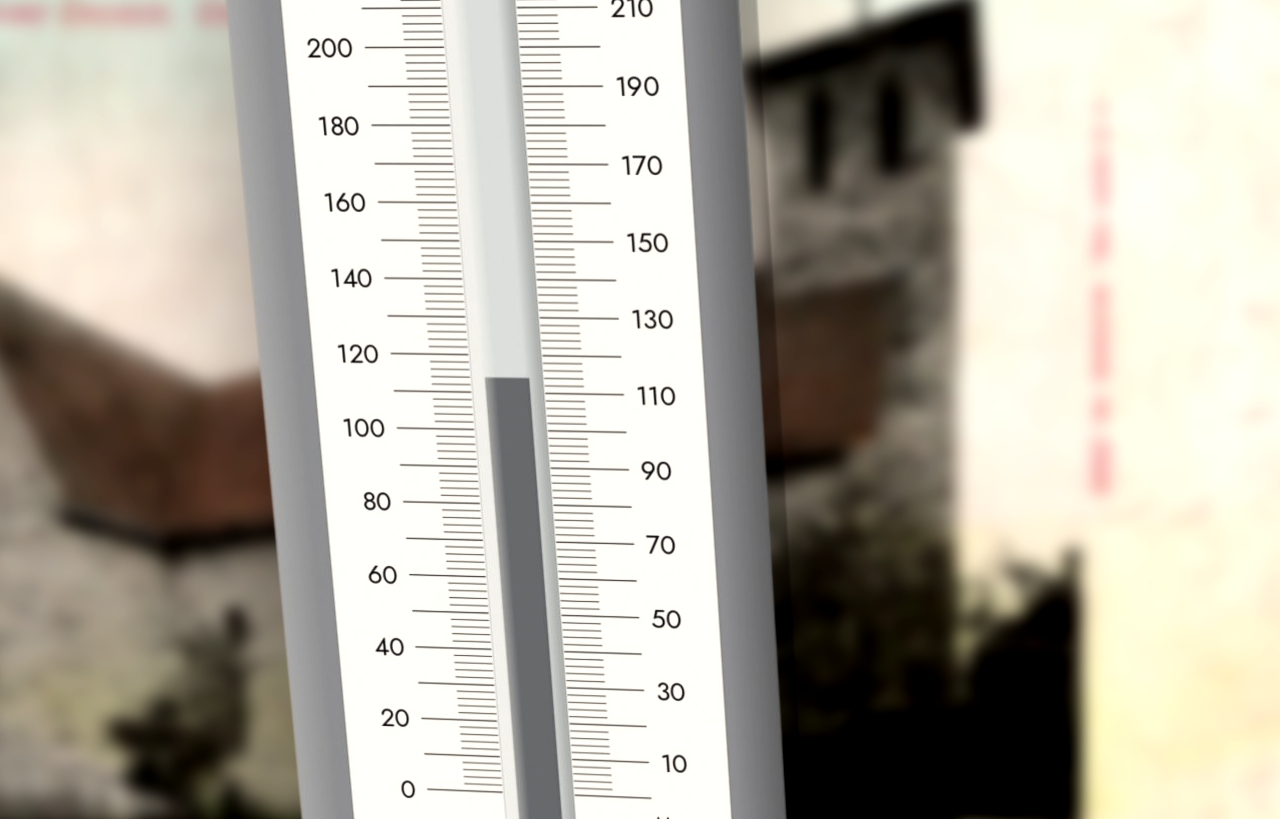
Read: 114mmHg
